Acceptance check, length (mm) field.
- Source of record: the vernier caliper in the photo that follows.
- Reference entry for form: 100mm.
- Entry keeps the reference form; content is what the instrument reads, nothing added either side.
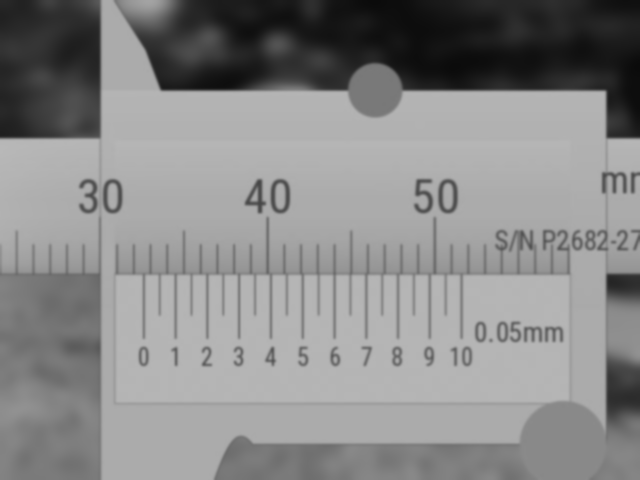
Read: 32.6mm
